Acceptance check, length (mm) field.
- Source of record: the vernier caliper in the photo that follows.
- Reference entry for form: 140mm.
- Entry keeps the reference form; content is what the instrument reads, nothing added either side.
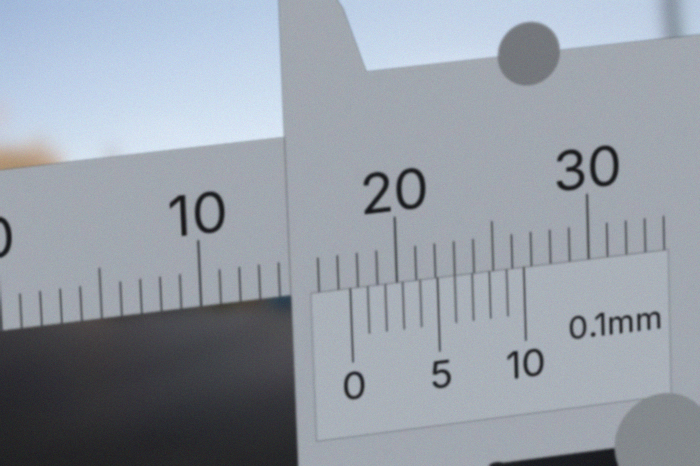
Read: 17.6mm
